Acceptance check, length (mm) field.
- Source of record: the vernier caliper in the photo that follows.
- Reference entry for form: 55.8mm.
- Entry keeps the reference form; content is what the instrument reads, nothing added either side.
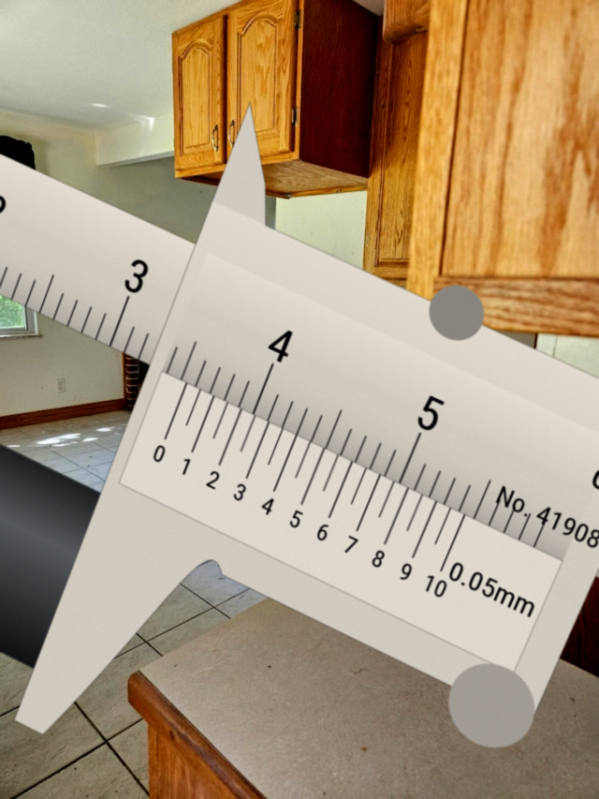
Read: 35.4mm
